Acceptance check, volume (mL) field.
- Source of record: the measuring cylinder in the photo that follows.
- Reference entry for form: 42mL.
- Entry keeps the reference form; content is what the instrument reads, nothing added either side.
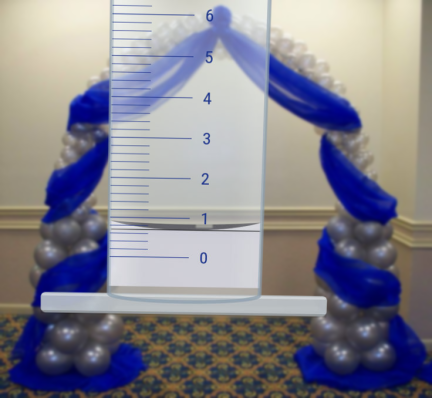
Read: 0.7mL
